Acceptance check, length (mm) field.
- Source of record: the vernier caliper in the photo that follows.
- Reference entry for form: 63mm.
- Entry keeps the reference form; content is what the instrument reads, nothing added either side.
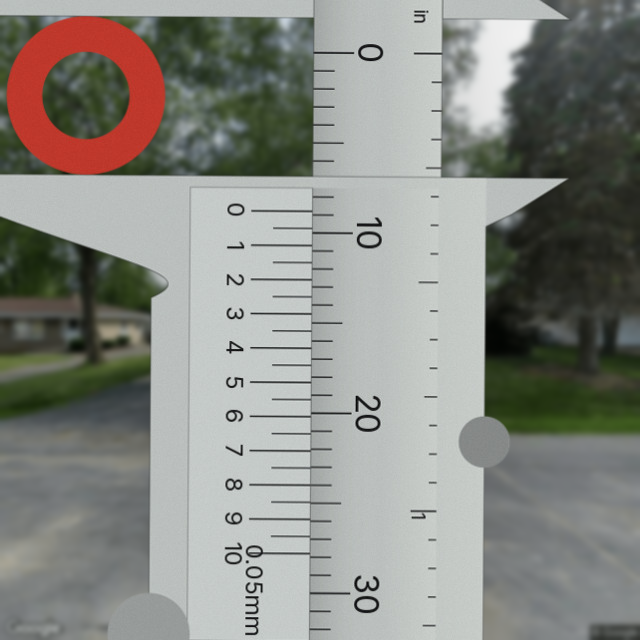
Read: 8.8mm
